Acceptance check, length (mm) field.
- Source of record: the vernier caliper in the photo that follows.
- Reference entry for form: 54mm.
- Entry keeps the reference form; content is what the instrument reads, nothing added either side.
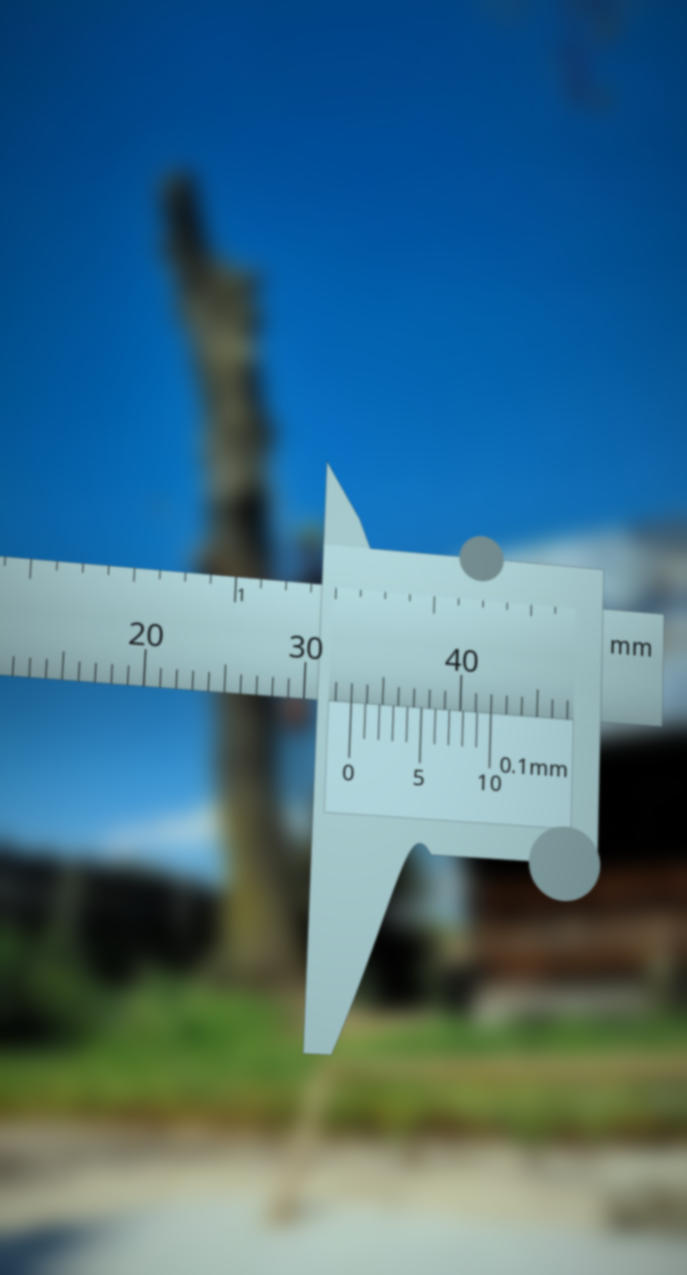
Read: 33.0mm
